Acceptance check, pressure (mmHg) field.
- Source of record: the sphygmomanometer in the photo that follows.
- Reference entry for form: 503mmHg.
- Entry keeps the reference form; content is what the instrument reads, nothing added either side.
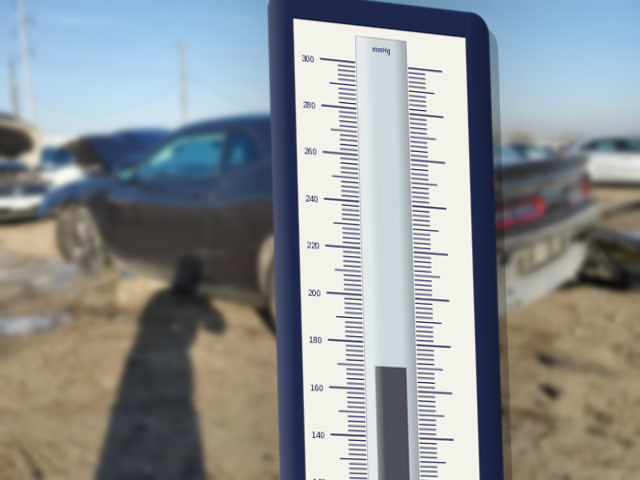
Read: 170mmHg
